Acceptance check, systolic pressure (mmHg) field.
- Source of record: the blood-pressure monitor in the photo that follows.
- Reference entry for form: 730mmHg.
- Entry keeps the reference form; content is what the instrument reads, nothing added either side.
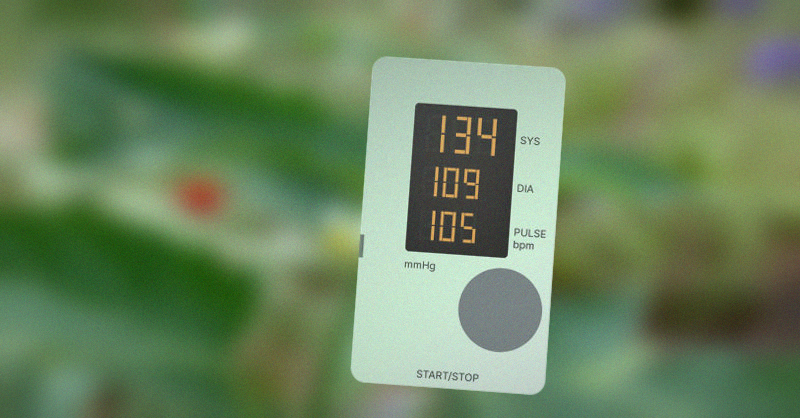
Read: 134mmHg
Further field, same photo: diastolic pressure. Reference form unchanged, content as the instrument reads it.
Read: 109mmHg
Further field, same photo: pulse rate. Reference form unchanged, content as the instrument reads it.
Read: 105bpm
